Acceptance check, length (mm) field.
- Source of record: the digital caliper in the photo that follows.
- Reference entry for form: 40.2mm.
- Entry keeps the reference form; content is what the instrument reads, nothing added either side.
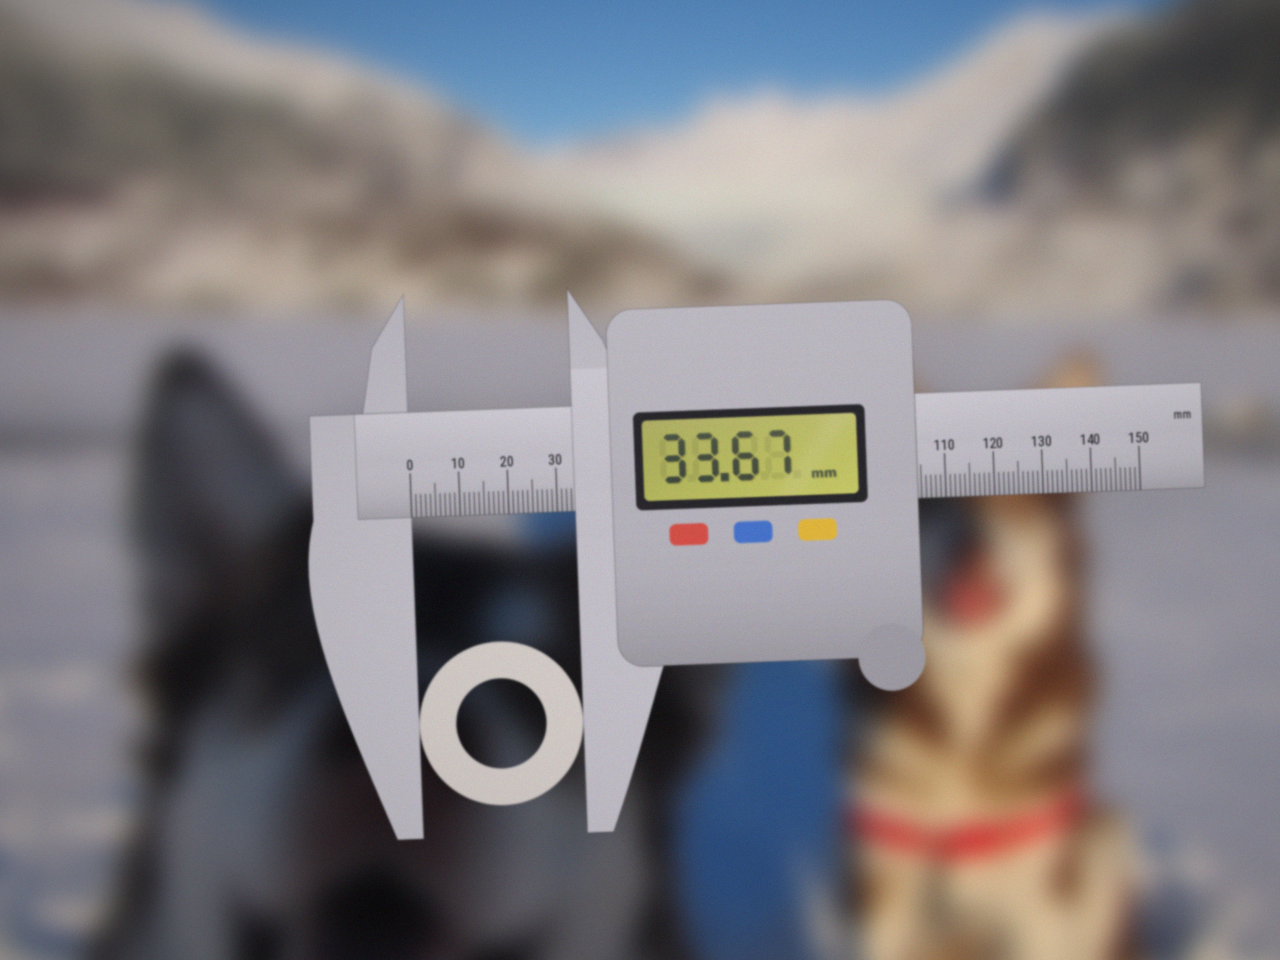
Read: 33.67mm
